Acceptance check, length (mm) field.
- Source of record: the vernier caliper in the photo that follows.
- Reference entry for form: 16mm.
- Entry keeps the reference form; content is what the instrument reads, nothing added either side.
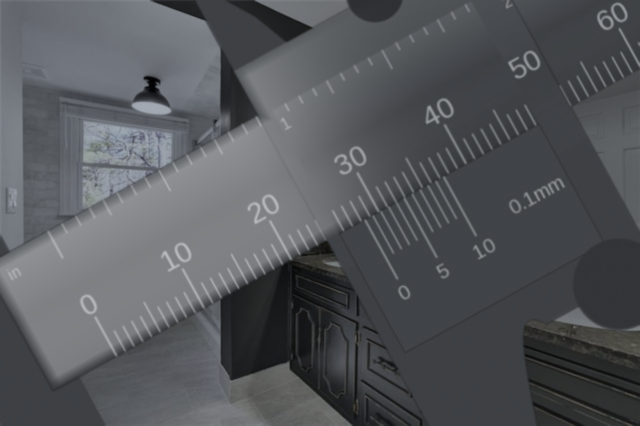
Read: 28.4mm
